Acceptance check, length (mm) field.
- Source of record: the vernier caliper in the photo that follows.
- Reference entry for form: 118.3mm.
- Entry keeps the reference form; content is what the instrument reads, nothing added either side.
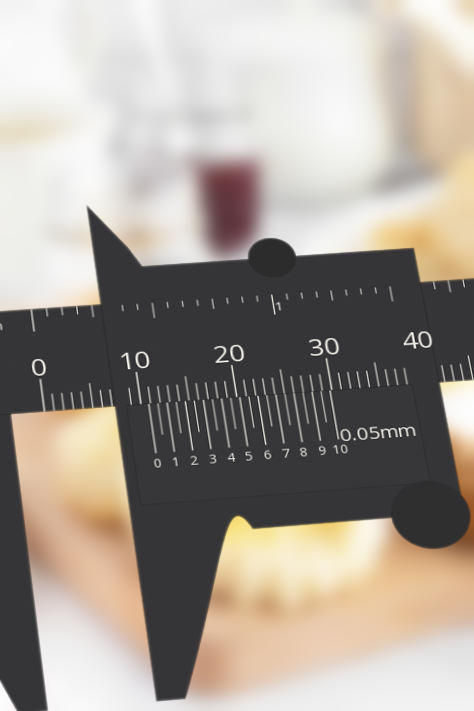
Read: 10.8mm
